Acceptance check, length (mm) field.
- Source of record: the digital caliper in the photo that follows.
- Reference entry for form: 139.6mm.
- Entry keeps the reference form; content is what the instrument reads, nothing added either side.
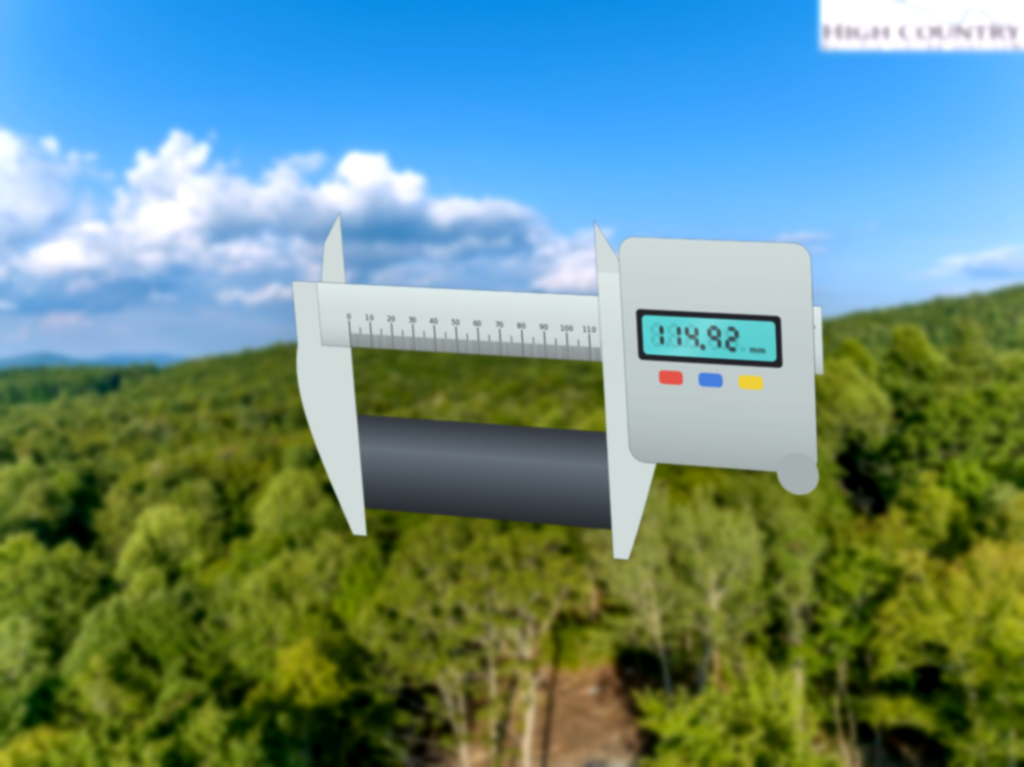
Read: 114.92mm
